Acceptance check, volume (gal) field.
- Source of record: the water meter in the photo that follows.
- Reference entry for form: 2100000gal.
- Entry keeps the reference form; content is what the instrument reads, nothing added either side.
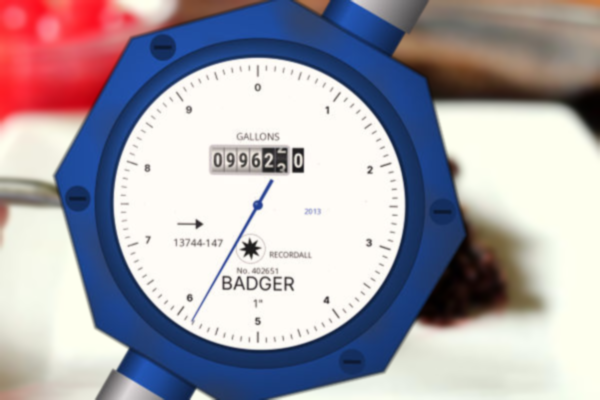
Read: 996225.8gal
